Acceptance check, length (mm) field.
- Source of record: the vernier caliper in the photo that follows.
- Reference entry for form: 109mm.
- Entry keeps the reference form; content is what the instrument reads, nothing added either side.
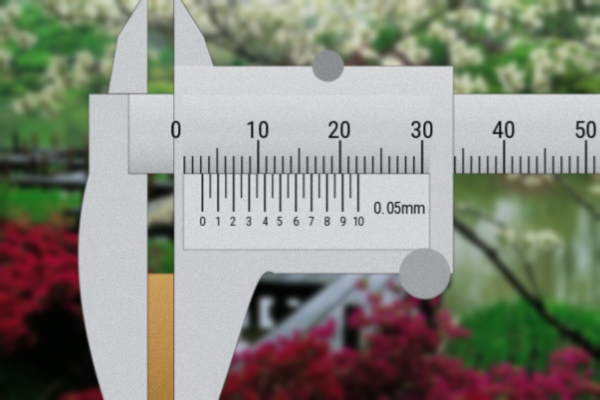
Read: 3.2mm
